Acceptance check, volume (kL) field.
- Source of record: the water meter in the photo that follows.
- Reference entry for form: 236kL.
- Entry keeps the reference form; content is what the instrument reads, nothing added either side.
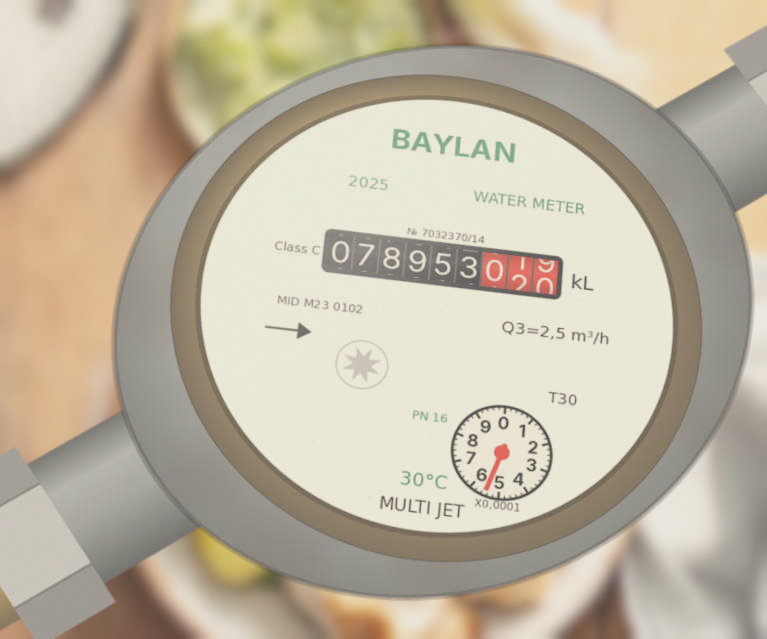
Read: 78953.0195kL
